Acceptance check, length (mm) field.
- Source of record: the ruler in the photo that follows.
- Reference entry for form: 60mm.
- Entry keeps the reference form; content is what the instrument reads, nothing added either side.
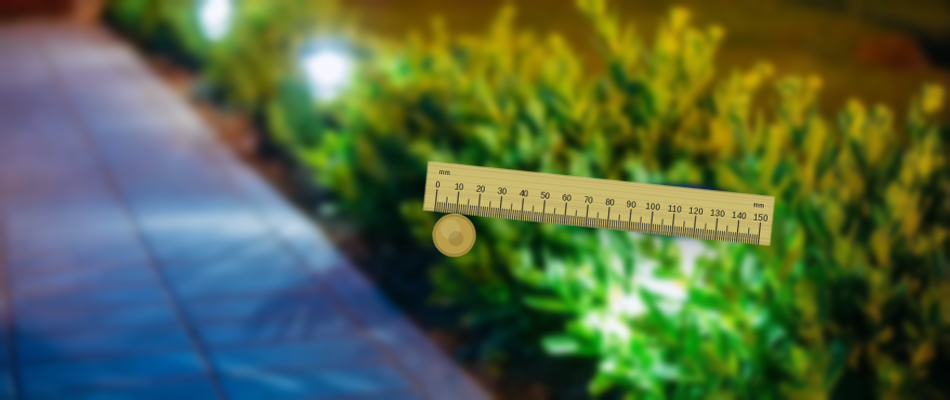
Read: 20mm
